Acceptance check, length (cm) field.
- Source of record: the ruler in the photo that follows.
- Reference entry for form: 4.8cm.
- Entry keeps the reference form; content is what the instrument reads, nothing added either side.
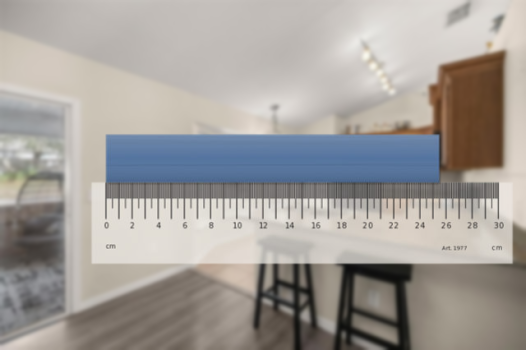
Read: 25.5cm
